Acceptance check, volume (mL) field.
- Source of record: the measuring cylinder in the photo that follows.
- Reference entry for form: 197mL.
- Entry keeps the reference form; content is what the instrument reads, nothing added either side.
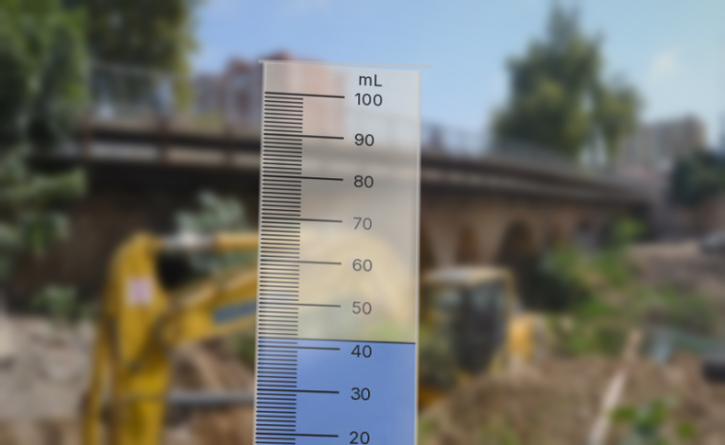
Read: 42mL
